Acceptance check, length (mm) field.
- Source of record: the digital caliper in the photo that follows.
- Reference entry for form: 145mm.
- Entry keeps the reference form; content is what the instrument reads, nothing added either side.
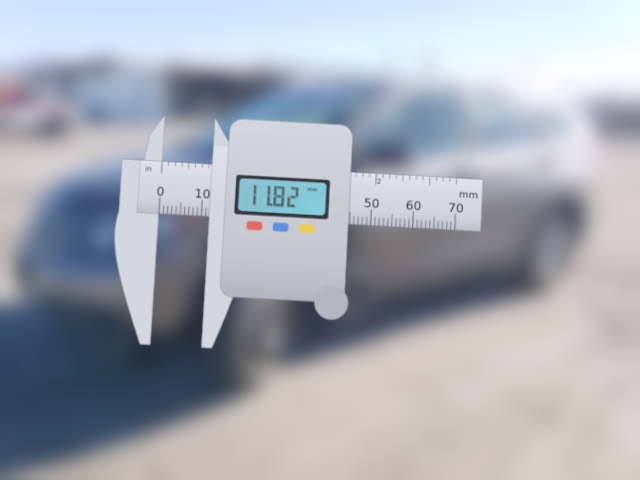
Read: 11.82mm
